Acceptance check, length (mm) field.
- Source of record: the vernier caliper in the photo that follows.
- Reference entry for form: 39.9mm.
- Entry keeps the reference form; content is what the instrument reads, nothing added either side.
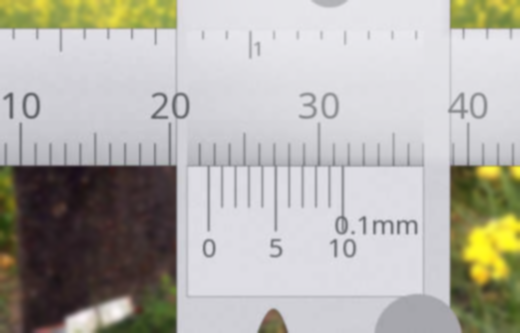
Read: 22.6mm
